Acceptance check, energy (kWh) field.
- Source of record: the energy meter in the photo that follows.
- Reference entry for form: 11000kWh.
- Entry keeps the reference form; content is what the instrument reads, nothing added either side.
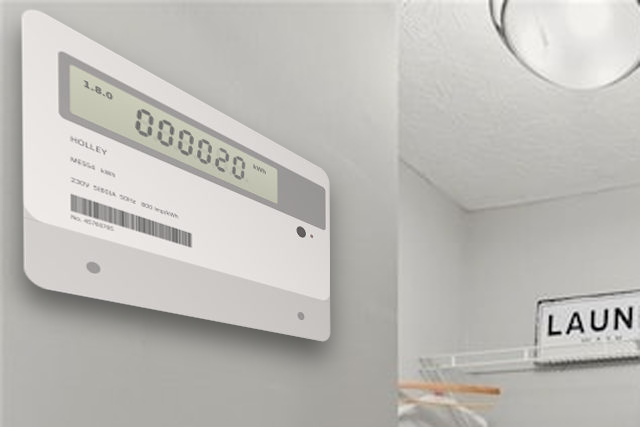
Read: 20kWh
